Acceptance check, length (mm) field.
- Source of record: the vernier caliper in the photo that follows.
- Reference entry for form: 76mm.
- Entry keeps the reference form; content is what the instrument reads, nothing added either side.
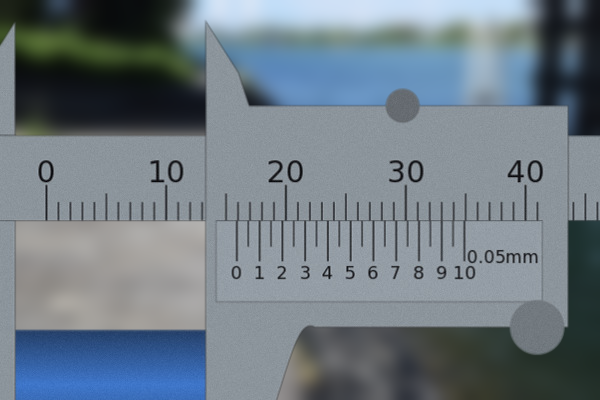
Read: 15.9mm
